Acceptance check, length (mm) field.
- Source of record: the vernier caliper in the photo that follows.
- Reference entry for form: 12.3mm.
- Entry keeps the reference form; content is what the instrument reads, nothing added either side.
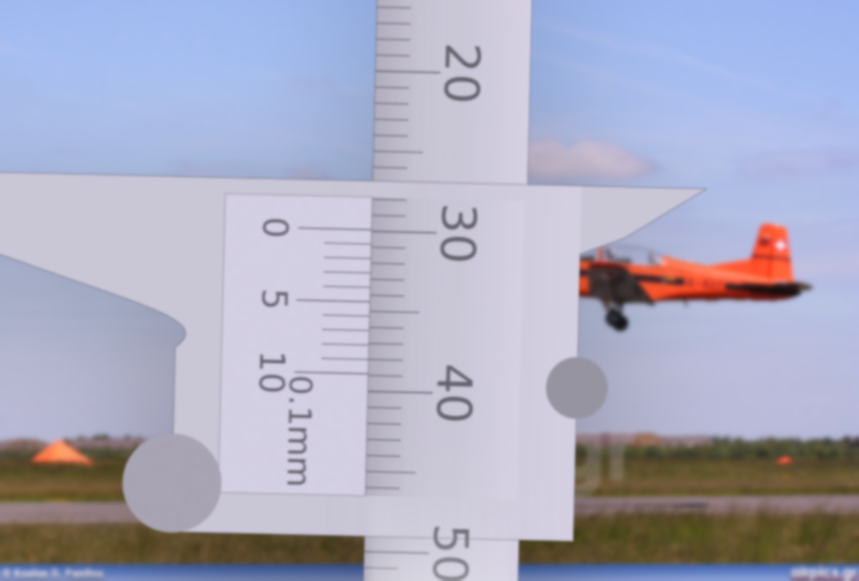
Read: 29.9mm
